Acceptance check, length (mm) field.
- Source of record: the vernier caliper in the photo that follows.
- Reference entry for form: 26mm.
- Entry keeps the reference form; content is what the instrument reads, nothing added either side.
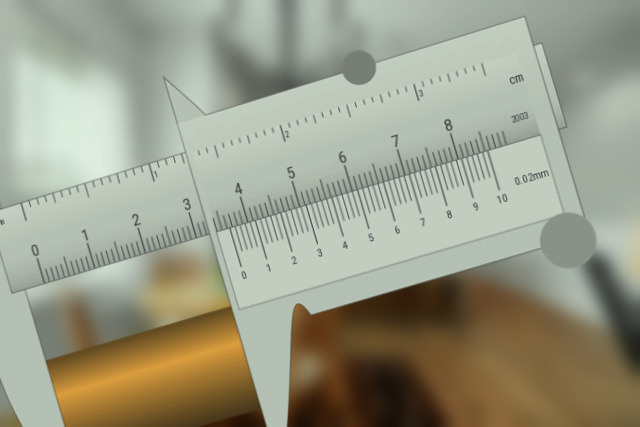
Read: 36.5mm
